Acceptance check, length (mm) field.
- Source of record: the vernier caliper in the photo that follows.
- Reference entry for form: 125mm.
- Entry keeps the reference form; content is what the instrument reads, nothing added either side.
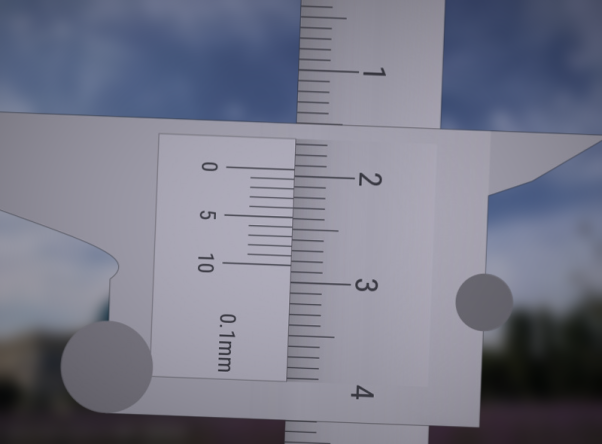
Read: 19.4mm
